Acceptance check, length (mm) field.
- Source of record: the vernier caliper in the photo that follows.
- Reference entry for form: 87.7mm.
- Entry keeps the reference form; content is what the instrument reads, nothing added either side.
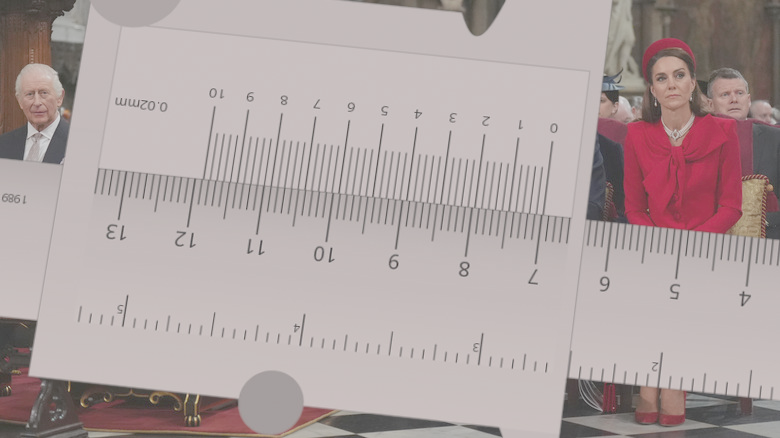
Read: 69.8mm
